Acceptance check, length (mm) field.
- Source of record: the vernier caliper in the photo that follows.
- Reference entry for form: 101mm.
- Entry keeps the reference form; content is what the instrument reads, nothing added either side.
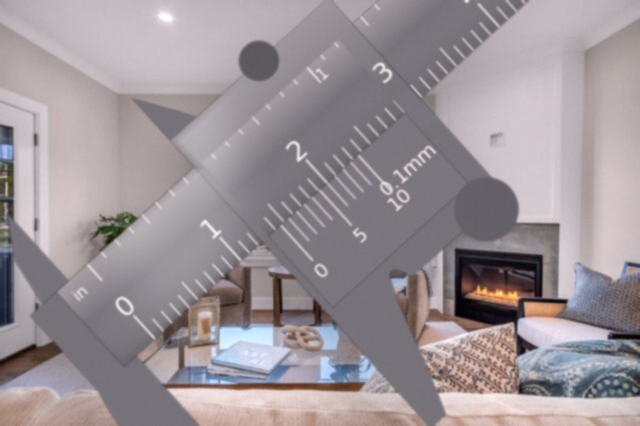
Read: 14.6mm
